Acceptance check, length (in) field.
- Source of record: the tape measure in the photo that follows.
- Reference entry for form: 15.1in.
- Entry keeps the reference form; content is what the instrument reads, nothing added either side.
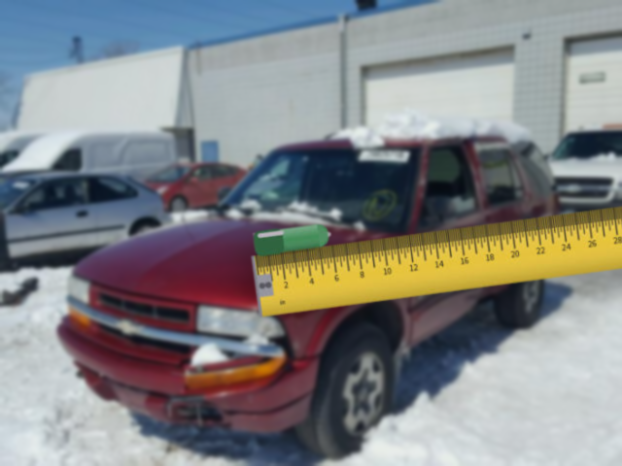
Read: 6in
